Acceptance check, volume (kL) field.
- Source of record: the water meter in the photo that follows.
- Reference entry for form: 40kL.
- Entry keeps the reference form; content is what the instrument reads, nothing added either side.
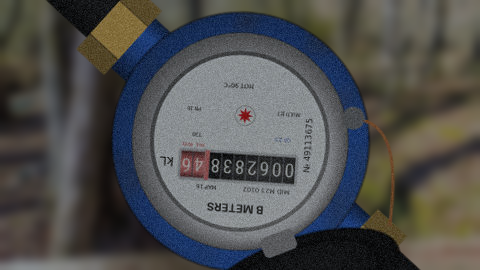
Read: 62838.46kL
